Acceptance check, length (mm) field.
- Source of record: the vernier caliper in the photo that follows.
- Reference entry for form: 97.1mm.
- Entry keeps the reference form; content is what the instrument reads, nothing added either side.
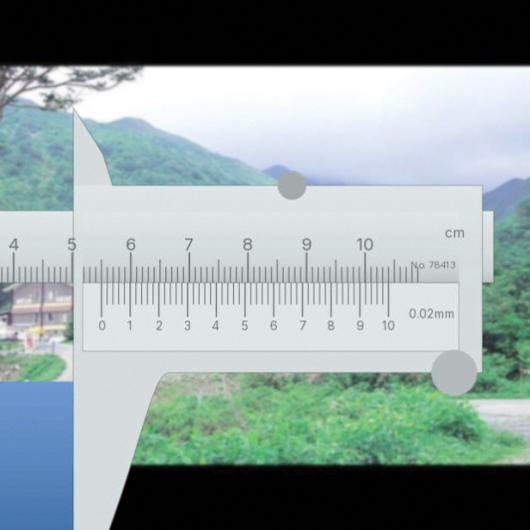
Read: 55.0mm
